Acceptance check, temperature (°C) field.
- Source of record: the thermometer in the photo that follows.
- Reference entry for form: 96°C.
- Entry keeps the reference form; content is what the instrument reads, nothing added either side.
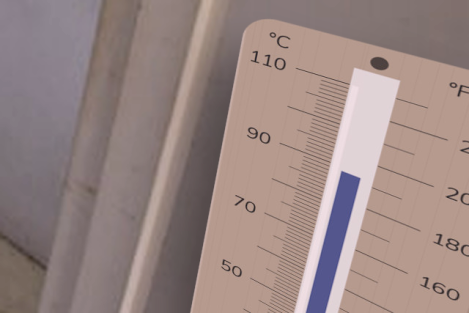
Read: 89°C
